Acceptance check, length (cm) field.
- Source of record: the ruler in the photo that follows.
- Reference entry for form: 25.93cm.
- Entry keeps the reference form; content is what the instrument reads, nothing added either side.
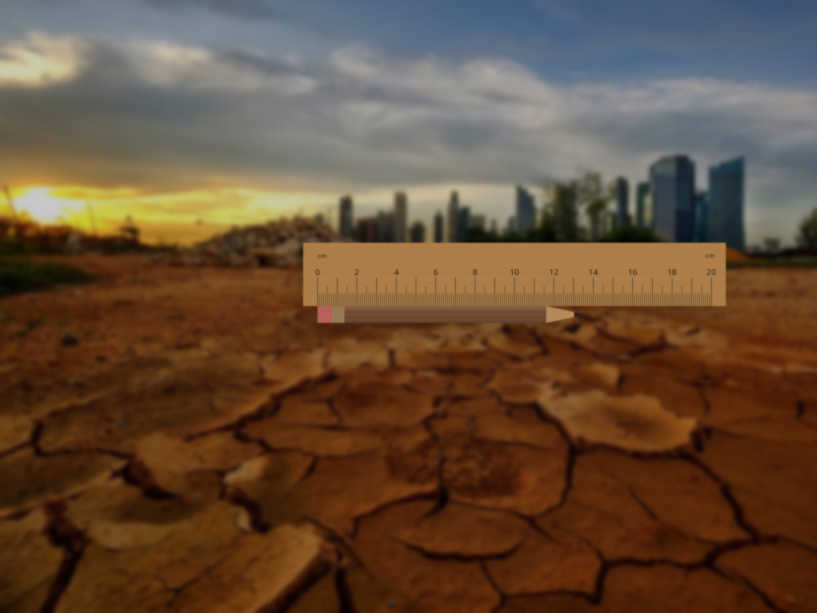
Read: 13.5cm
